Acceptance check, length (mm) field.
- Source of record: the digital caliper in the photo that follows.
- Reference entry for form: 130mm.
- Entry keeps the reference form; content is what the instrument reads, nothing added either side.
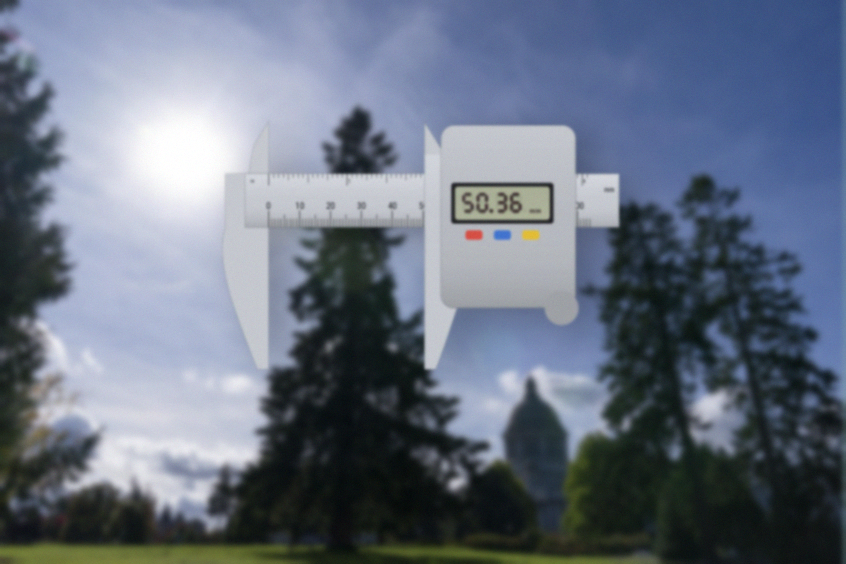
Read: 50.36mm
